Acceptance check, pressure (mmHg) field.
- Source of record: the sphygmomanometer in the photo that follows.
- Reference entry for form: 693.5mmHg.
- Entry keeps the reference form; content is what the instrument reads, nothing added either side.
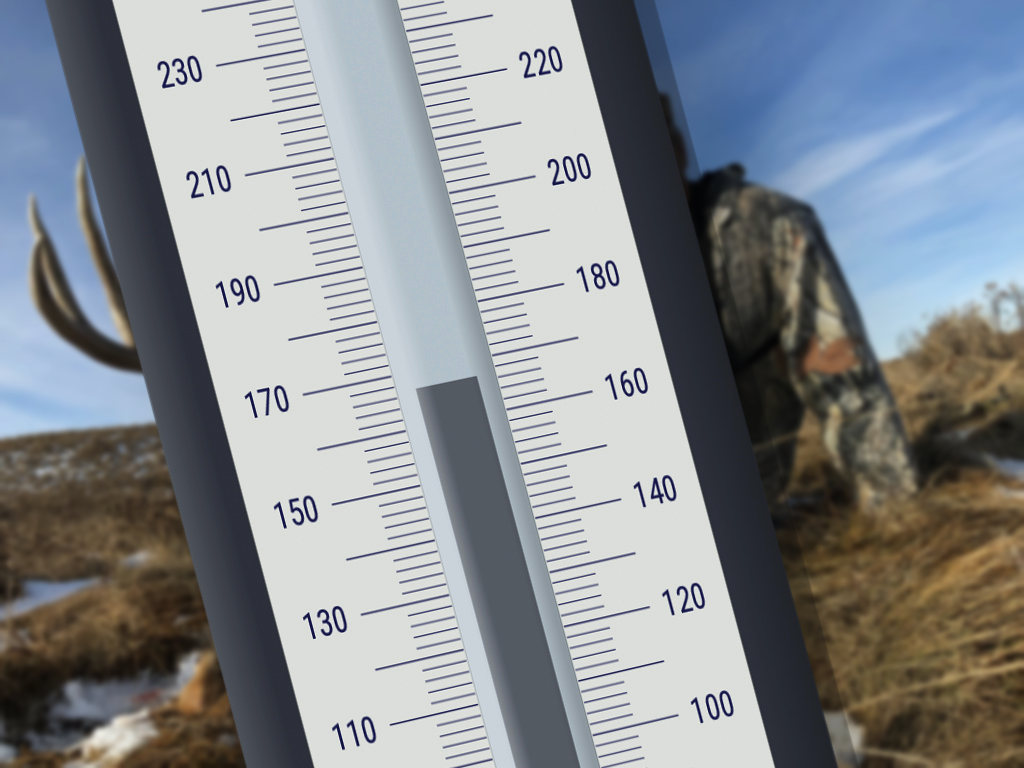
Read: 167mmHg
